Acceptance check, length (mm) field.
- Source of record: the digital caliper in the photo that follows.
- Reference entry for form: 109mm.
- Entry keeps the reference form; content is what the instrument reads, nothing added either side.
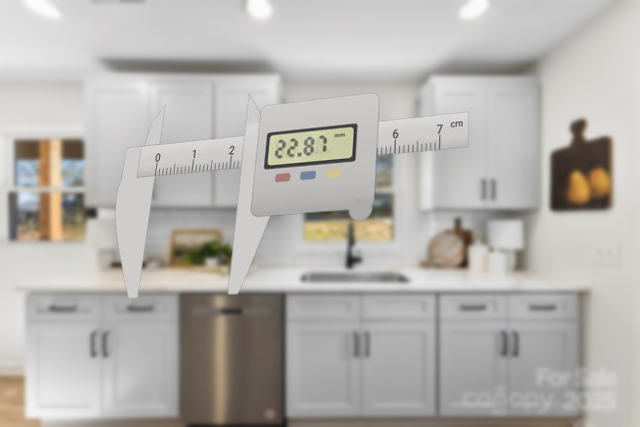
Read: 22.87mm
